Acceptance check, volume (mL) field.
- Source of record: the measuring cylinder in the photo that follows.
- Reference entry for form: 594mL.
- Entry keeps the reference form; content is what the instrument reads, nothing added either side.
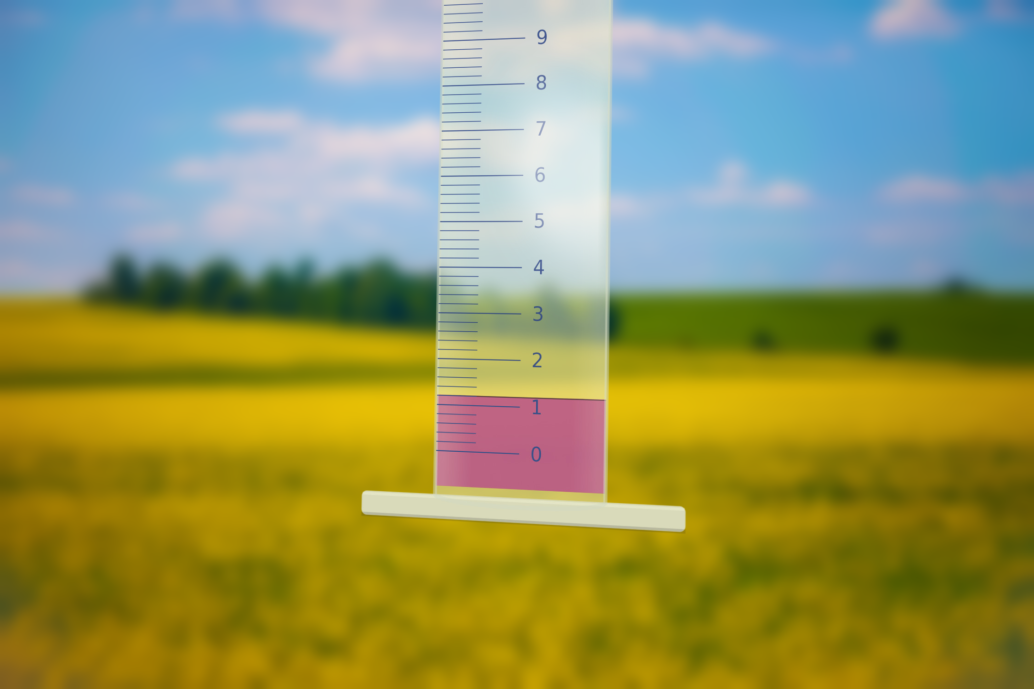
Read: 1.2mL
